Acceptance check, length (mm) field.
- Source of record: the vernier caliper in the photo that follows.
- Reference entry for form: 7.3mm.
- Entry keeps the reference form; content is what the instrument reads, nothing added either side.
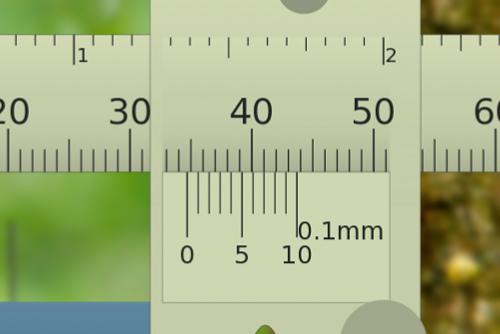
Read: 34.7mm
